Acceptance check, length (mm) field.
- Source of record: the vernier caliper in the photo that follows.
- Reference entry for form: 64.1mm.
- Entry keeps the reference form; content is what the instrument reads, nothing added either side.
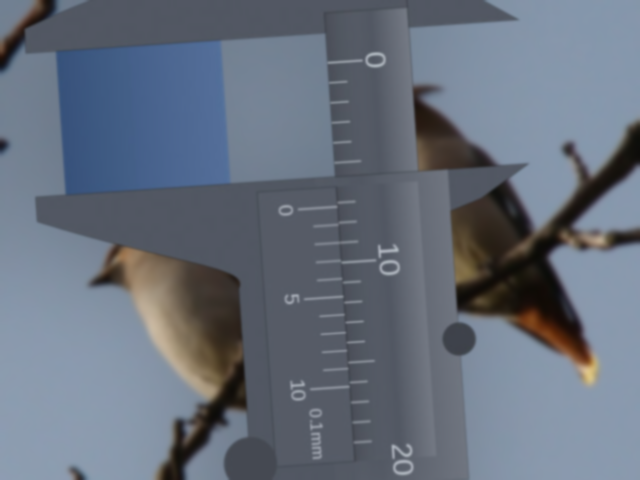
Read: 7.2mm
